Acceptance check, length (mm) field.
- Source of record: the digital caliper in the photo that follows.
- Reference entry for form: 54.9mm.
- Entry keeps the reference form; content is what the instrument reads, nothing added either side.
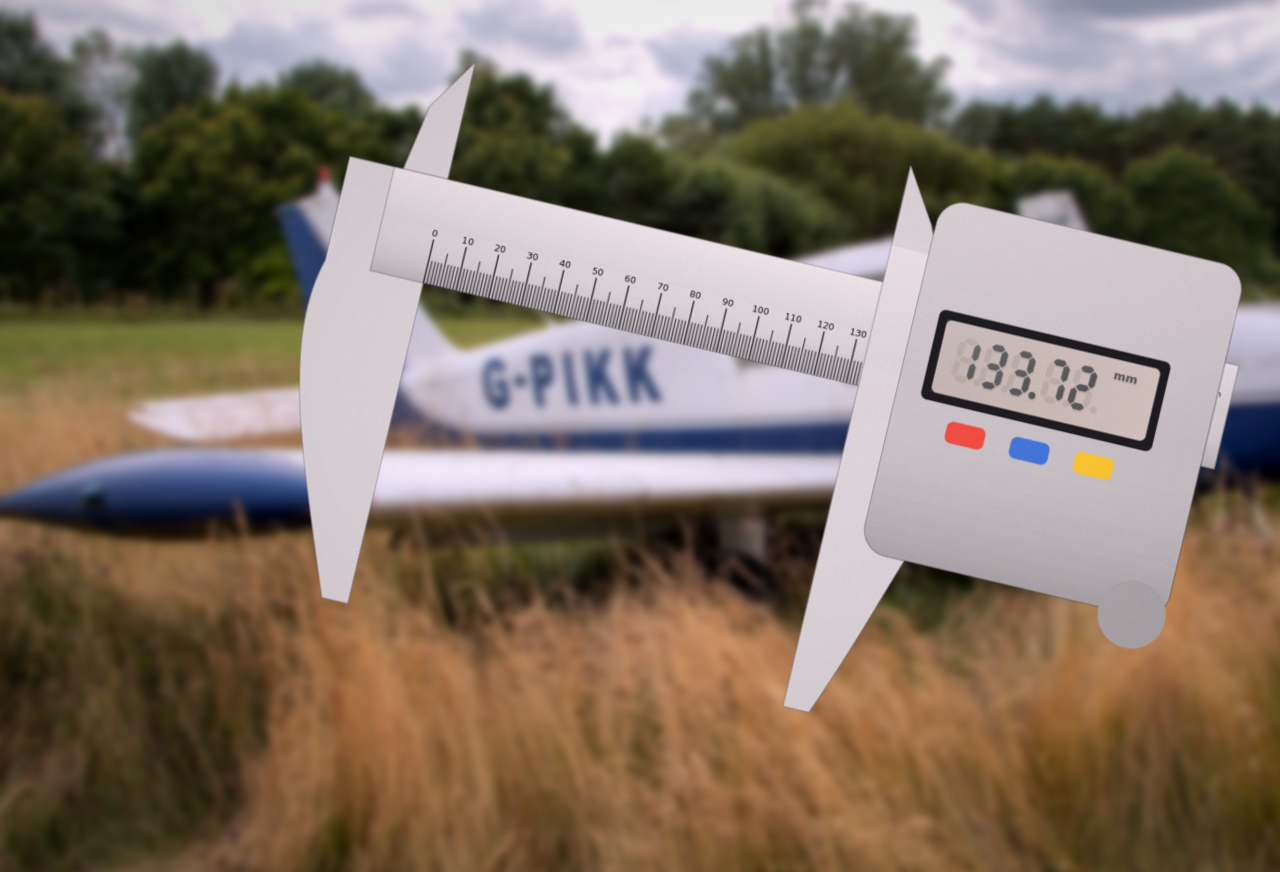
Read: 133.72mm
